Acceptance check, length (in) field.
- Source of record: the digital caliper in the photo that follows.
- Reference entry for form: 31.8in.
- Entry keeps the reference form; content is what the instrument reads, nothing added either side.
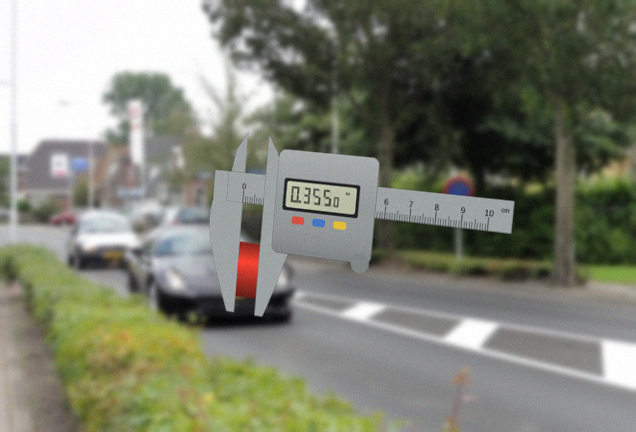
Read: 0.3550in
